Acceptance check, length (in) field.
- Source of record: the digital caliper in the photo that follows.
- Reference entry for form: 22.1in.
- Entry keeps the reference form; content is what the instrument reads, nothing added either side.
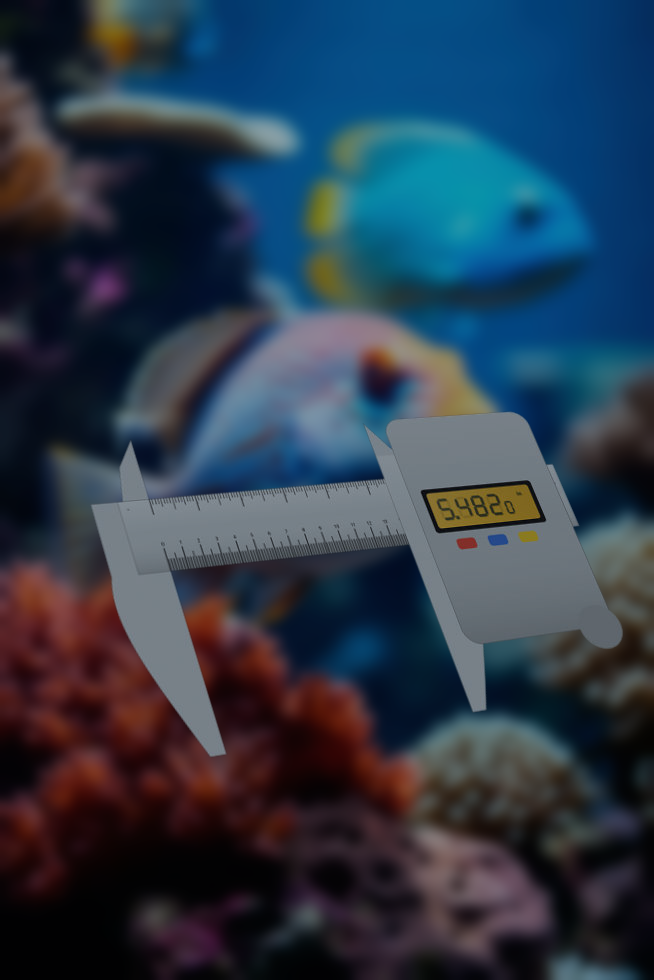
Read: 5.4820in
